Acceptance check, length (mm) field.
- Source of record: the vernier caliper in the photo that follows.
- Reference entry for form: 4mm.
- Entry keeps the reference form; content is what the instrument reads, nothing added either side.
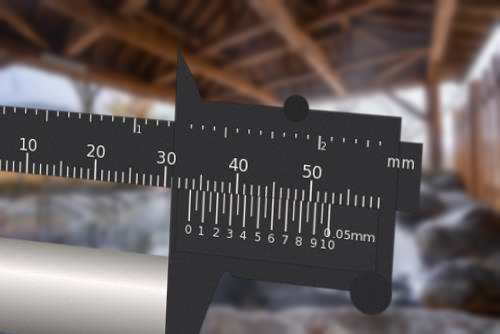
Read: 33.6mm
